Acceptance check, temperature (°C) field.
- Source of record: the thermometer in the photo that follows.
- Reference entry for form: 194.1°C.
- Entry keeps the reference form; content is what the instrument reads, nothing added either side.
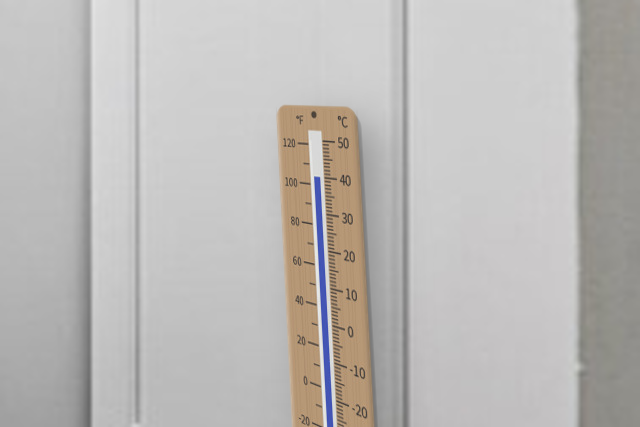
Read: 40°C
